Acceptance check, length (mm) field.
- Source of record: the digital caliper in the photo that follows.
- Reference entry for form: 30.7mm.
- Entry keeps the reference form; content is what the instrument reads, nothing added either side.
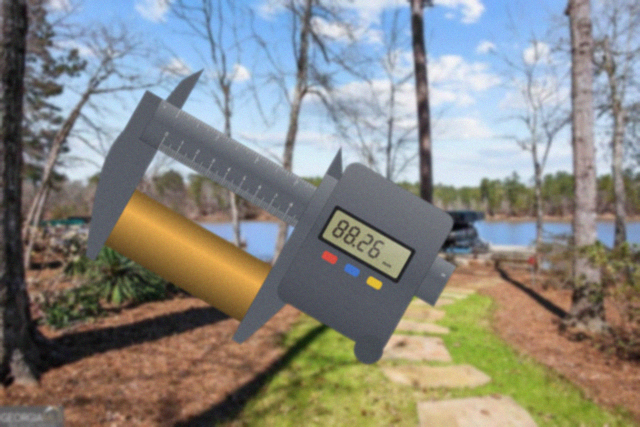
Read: 88.26mm
